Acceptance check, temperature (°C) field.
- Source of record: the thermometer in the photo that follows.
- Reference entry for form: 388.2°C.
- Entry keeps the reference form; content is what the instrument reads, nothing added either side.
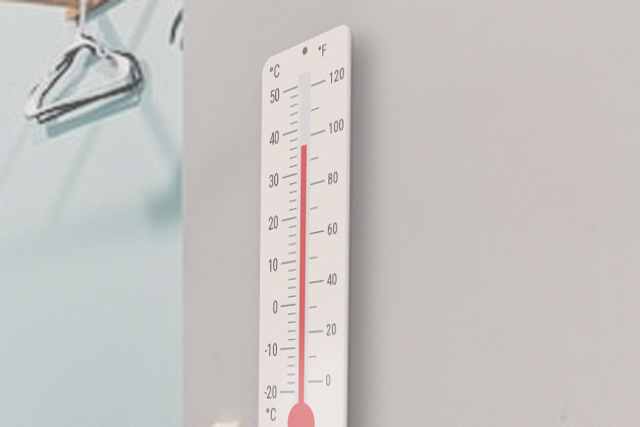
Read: 36°C
